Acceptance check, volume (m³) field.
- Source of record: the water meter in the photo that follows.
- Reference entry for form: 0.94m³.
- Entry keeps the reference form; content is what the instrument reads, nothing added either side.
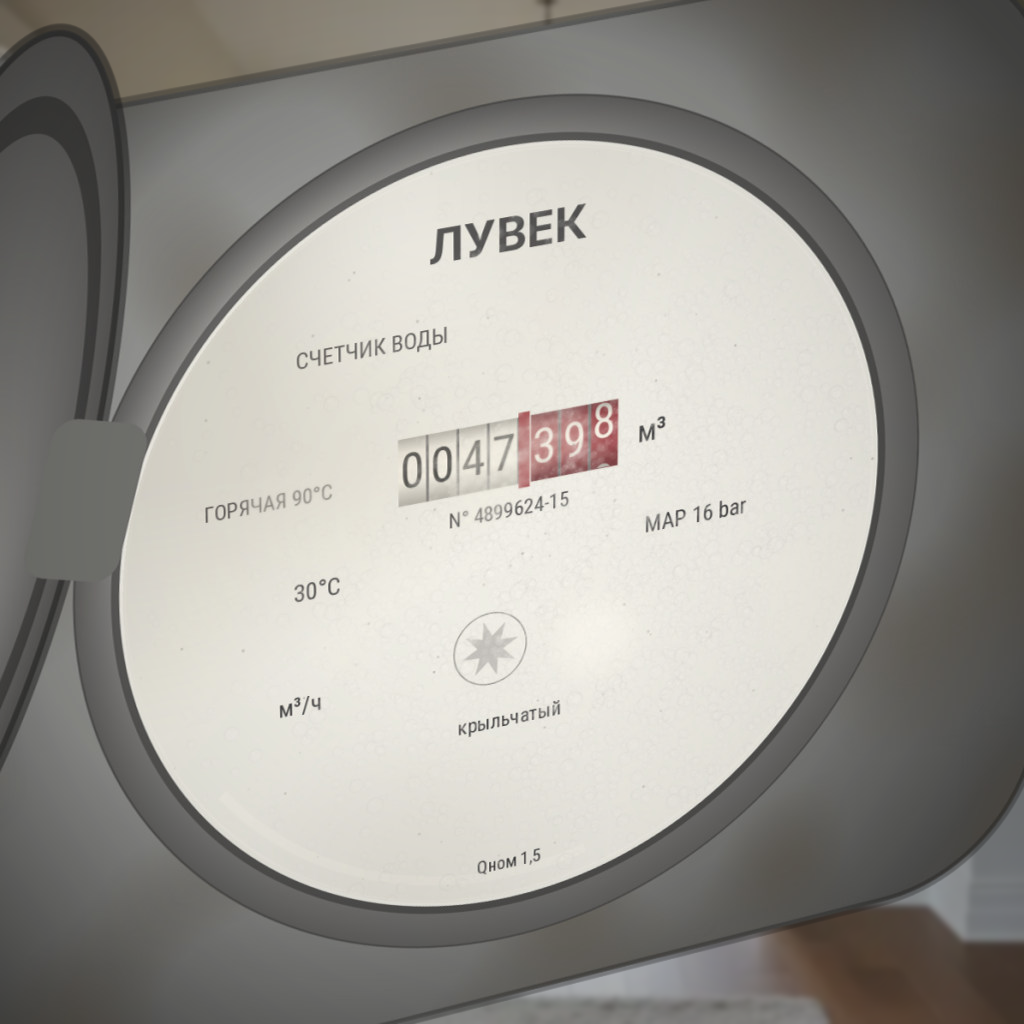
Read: 47.398m³
